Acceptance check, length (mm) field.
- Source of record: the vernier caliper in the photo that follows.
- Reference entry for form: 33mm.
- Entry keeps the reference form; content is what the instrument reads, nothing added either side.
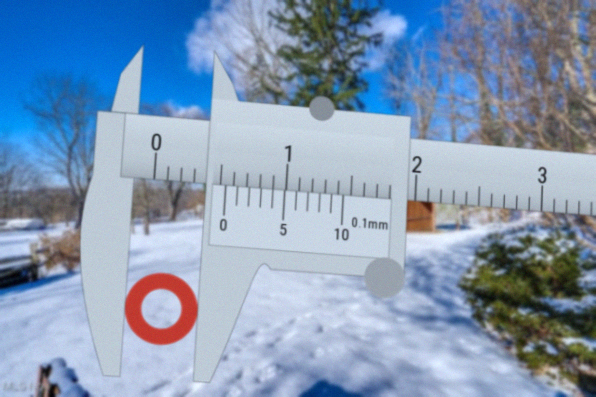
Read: 5.4mm
